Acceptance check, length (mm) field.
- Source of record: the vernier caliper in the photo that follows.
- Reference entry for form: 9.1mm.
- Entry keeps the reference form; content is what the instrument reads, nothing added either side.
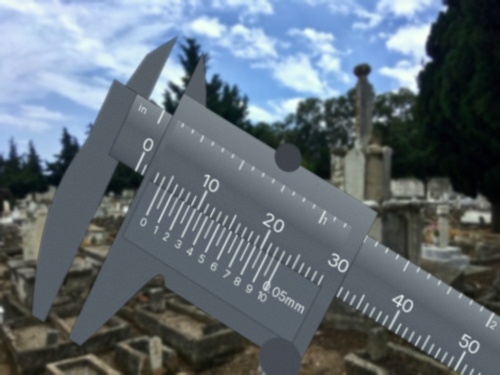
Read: 4.0mm
